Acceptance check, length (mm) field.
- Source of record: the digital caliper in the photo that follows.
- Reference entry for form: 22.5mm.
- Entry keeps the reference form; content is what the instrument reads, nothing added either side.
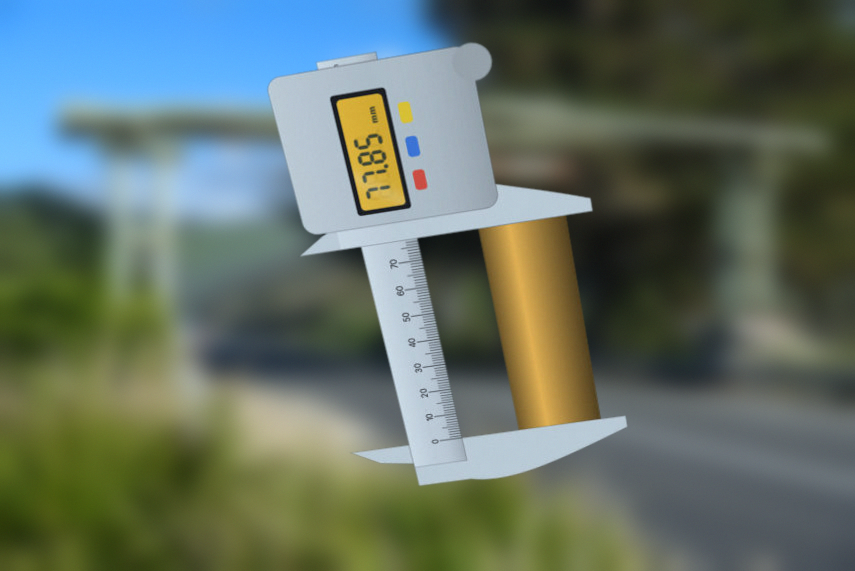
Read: 77.85mm
